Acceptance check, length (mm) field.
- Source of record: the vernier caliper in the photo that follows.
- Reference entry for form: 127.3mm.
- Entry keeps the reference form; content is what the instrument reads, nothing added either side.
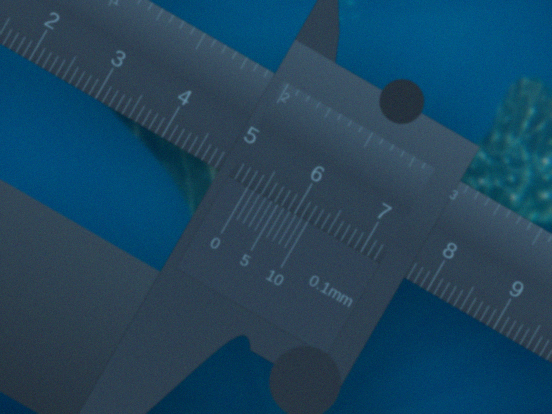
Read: 53.0mm
